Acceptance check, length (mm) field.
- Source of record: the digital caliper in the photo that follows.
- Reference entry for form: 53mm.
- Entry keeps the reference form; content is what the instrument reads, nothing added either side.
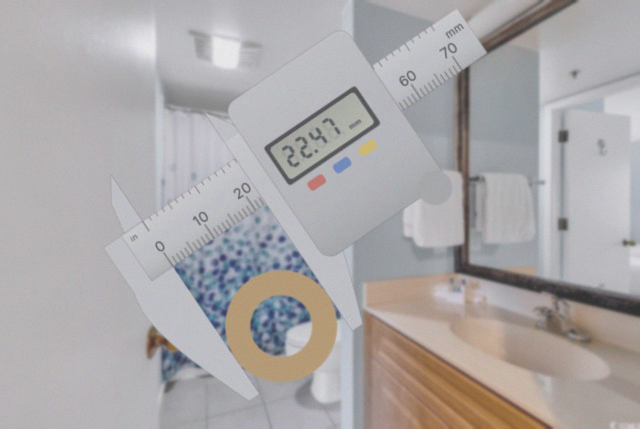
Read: 22.47mm
